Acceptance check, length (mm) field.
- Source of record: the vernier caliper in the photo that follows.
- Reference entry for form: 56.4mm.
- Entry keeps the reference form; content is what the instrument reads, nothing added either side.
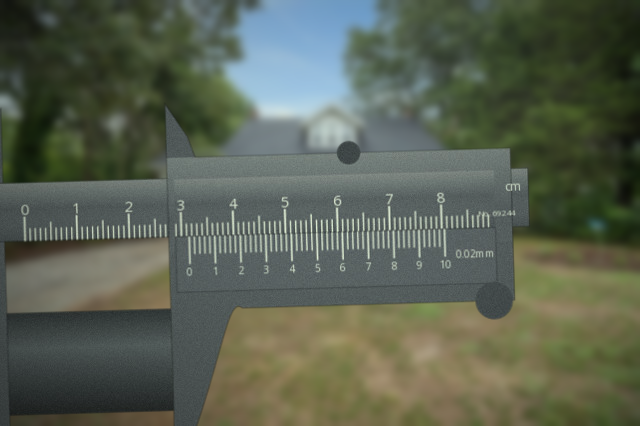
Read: 31.5mm
